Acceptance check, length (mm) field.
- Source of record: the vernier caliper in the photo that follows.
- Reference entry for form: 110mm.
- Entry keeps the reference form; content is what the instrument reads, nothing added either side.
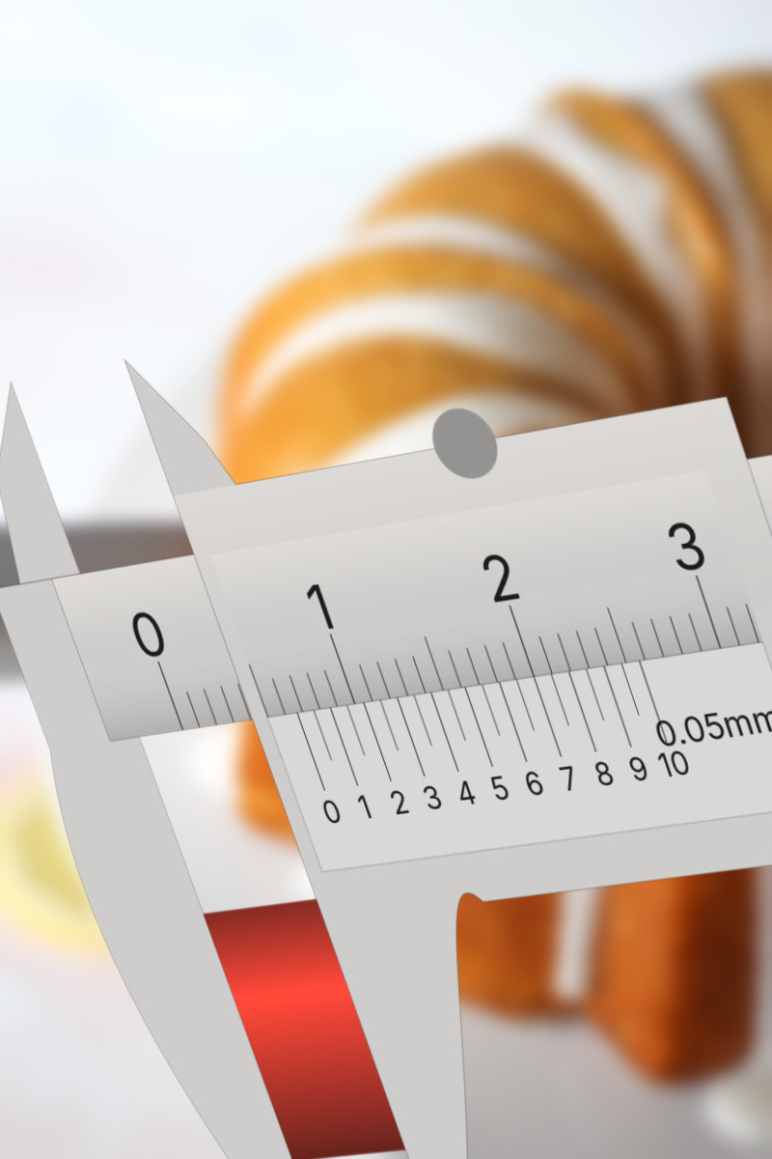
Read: 6.7mm
